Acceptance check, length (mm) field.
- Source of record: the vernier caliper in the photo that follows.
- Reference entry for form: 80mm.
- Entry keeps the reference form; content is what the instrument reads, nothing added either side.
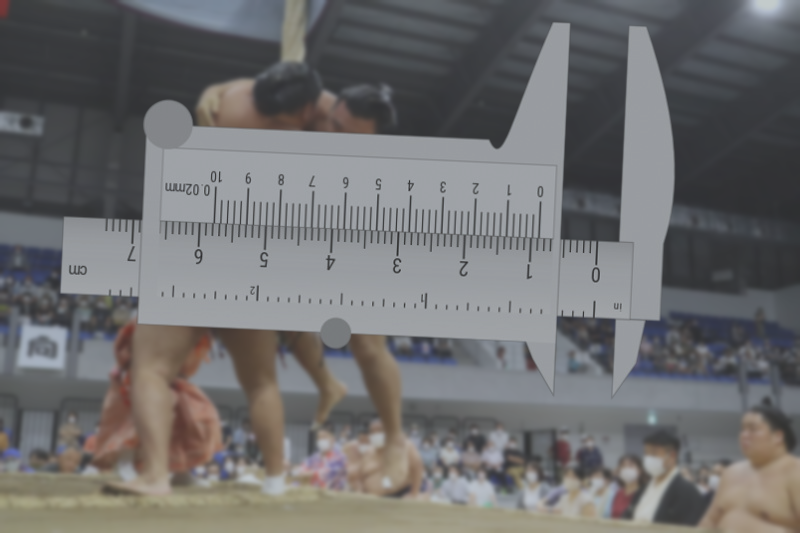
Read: 8.8mm
